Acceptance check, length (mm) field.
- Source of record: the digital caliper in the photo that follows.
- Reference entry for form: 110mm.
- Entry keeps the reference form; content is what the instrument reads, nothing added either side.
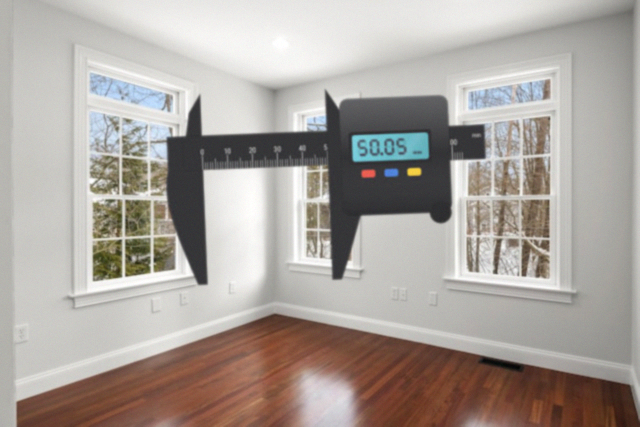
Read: 50.05mm
